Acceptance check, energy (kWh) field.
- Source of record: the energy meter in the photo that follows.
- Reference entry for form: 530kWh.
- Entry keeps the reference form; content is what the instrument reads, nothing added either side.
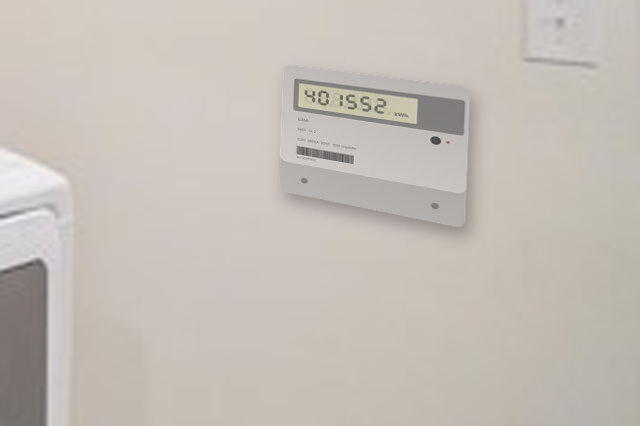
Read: 401552kWh
